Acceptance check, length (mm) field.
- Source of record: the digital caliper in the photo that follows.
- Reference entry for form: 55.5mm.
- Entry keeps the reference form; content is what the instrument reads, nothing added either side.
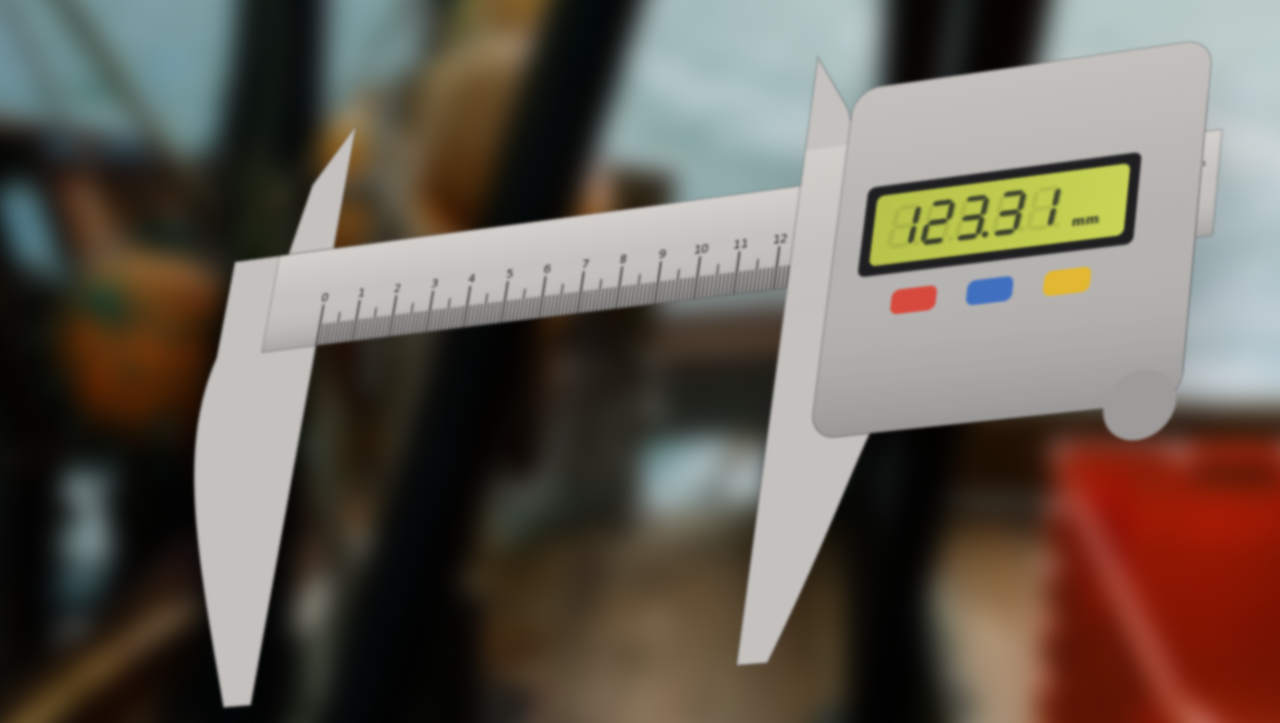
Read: 123.31mm
